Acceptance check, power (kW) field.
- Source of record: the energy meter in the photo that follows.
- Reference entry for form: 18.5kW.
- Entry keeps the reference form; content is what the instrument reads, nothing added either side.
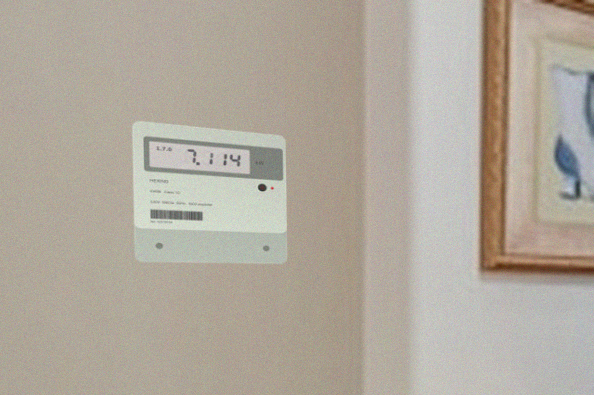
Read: 7.114kW
